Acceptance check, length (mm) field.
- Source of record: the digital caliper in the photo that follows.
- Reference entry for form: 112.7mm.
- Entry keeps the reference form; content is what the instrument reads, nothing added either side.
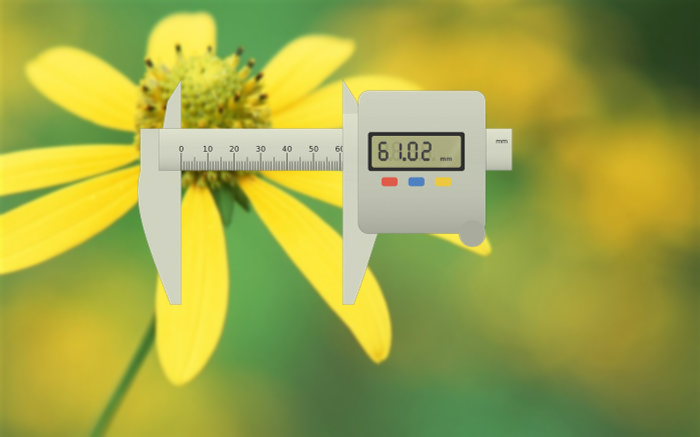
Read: 61.02mm
